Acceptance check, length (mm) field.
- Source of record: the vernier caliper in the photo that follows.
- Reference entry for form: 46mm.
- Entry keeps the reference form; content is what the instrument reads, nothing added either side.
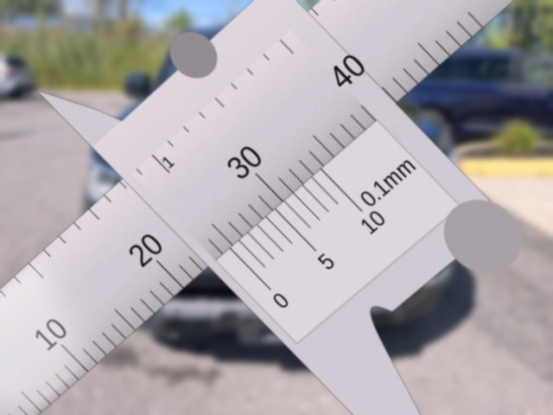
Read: 24.7mm
